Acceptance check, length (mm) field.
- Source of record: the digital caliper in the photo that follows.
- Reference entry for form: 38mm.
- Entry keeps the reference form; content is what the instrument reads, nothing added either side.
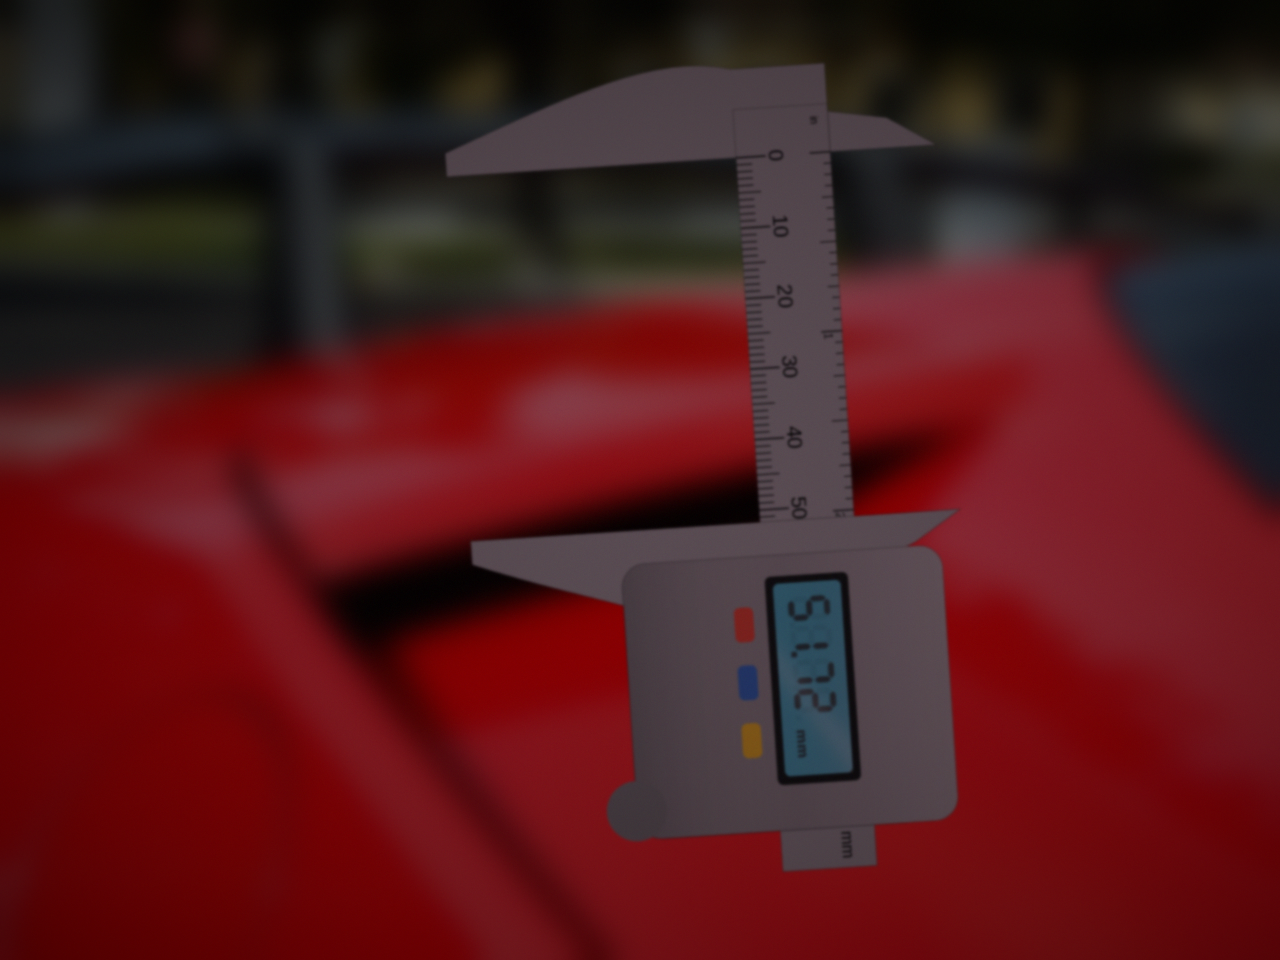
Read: 51.72mm
